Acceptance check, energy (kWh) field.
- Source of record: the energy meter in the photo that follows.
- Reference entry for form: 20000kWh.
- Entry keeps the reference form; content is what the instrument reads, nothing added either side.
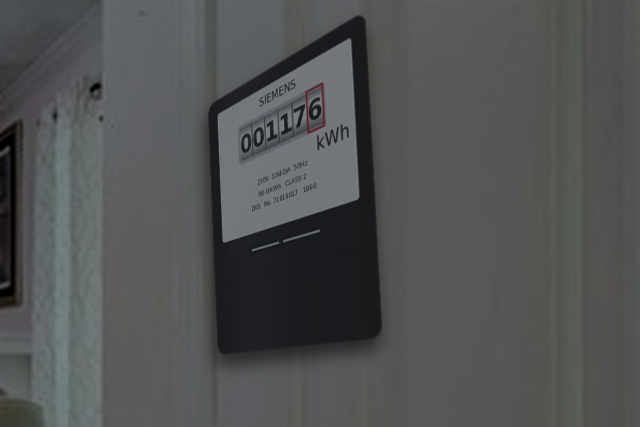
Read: 117.6kWh
